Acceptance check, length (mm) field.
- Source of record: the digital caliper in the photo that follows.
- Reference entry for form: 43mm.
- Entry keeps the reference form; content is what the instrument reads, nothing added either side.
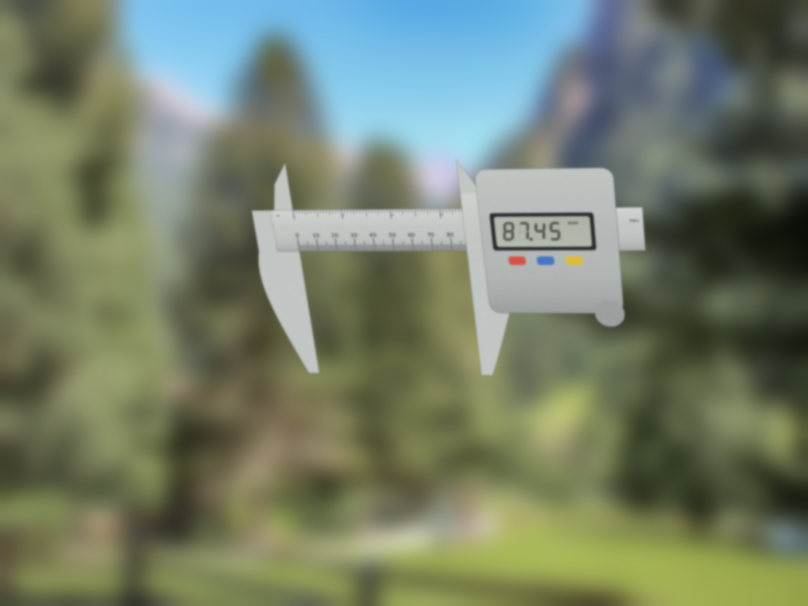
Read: 87.45mm
